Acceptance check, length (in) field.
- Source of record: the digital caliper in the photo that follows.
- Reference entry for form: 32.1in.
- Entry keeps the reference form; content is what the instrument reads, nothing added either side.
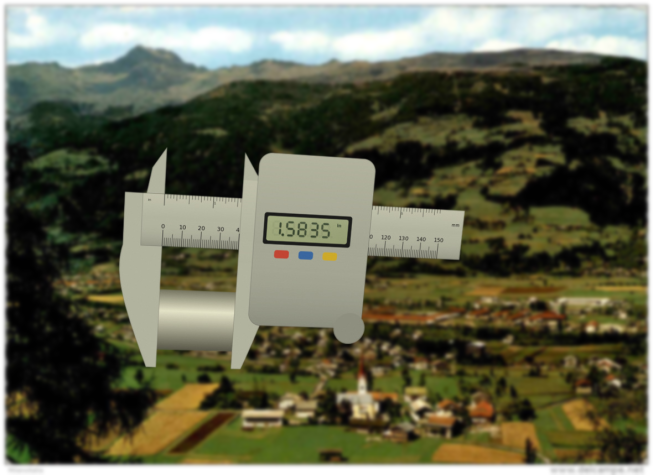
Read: 1.5835in
